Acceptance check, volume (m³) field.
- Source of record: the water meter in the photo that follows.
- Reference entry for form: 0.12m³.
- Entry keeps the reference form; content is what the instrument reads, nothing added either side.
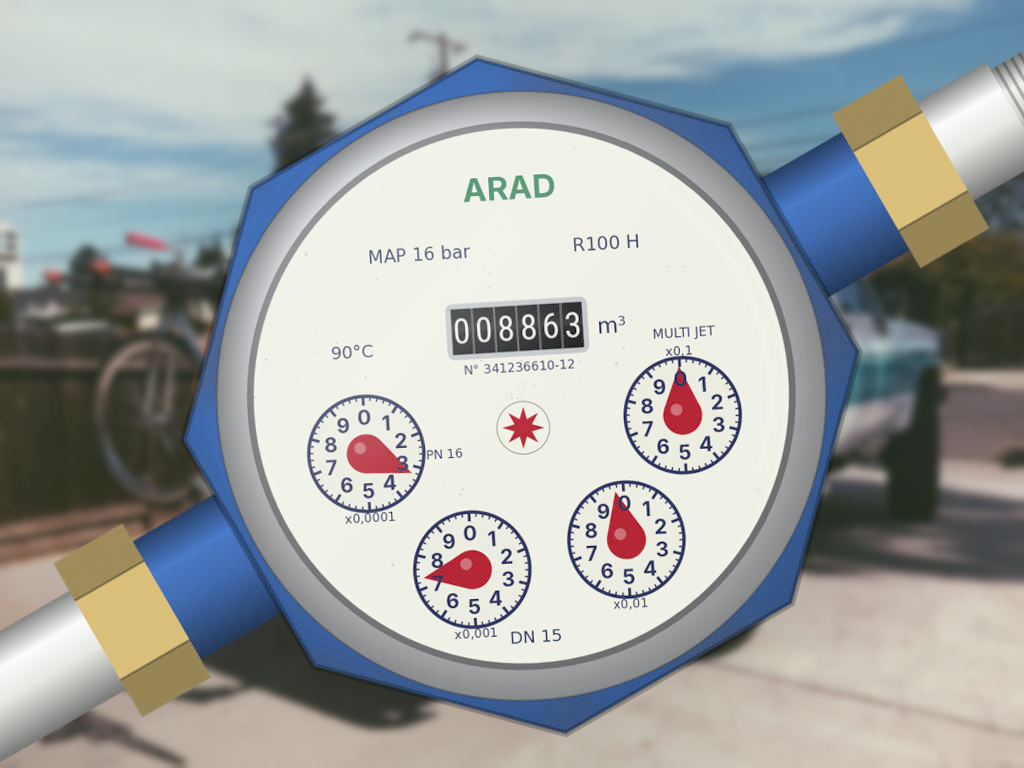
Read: 8862.9973m³
